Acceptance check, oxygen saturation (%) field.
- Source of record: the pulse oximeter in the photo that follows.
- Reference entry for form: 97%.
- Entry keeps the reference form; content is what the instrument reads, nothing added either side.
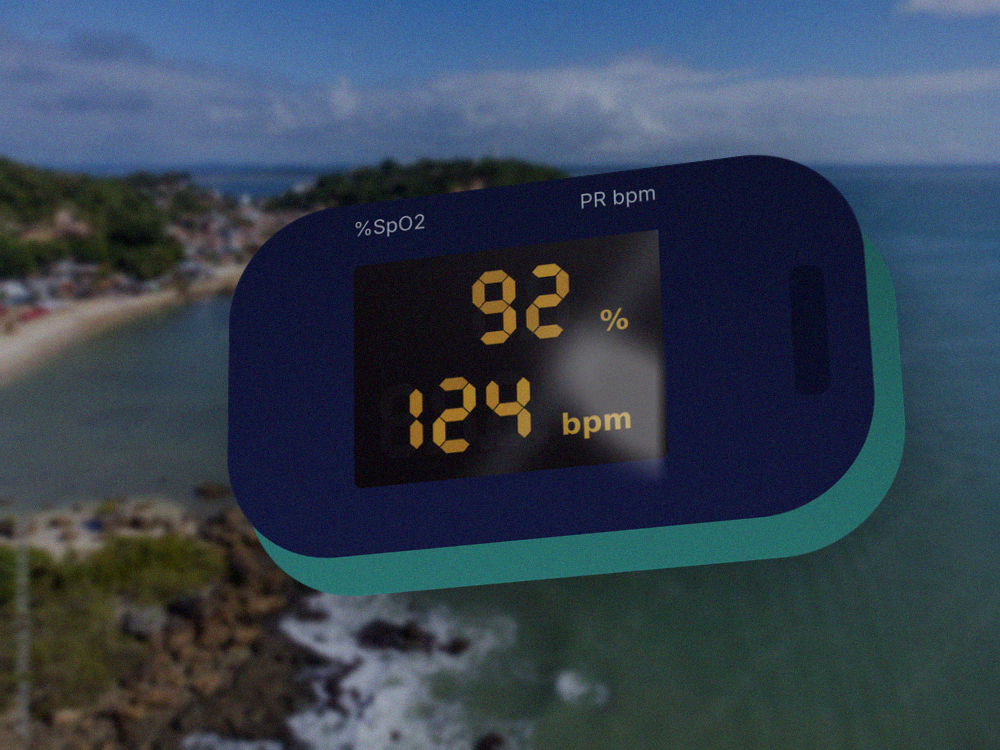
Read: 92%
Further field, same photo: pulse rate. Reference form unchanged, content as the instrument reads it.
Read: 124bpm
